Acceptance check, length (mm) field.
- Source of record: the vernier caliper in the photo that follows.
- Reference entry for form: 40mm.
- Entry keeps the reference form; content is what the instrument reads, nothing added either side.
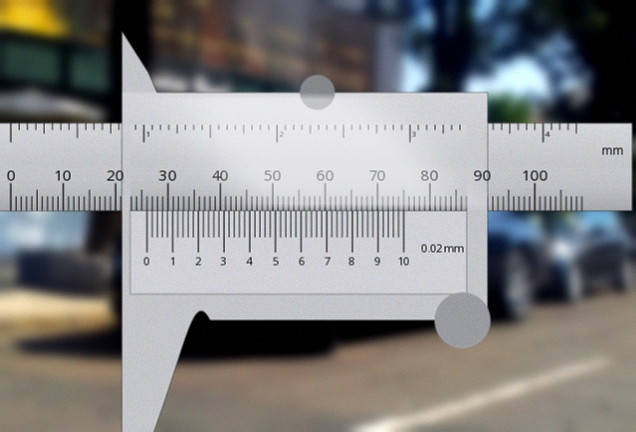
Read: 26.0mm
